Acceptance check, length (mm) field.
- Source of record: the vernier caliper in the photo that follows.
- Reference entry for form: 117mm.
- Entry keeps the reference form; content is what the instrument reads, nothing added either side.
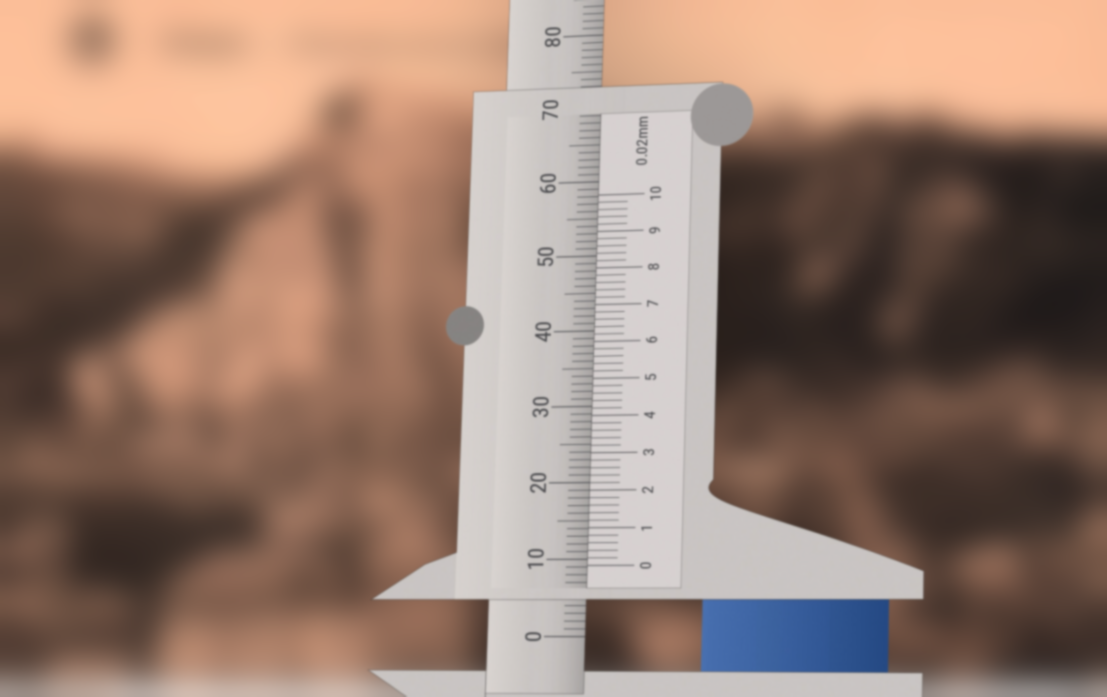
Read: 9.2mm
